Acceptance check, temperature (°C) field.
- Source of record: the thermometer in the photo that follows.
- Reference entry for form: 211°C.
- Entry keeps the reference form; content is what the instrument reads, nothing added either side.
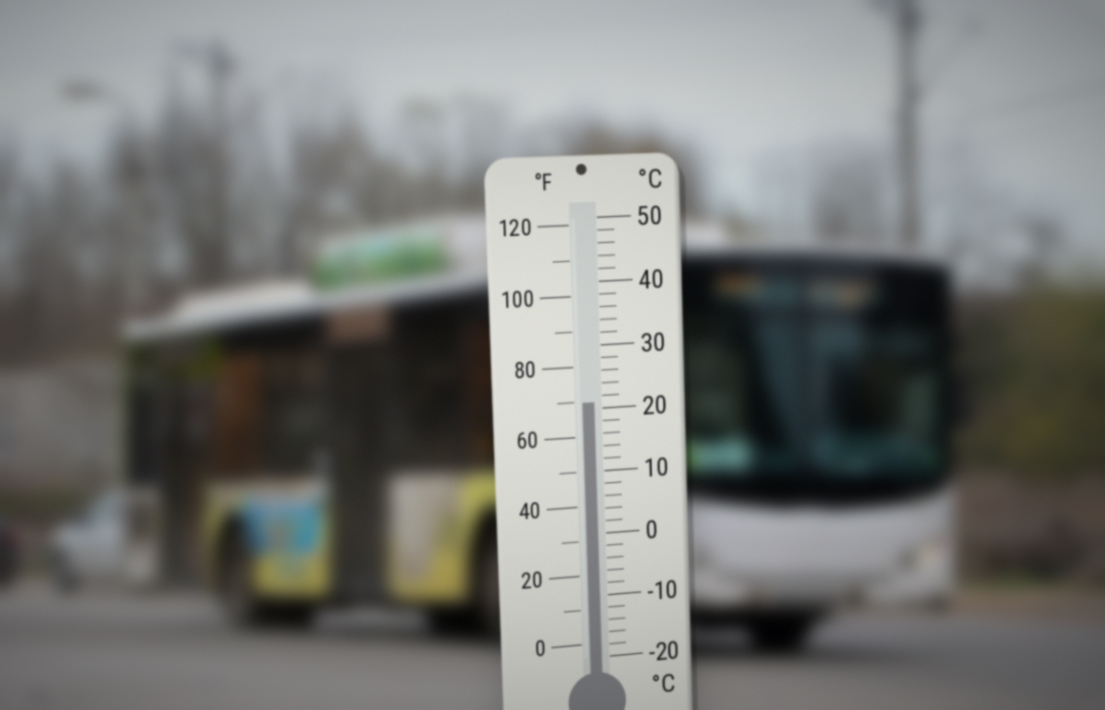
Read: 21°C
